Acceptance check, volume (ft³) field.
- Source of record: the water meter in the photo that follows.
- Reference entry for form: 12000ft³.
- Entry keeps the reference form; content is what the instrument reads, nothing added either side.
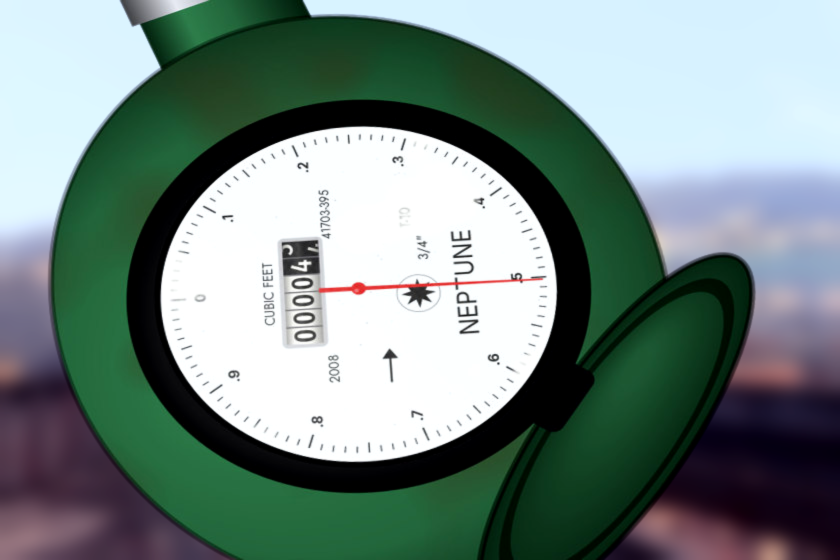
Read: 43.50ft³
